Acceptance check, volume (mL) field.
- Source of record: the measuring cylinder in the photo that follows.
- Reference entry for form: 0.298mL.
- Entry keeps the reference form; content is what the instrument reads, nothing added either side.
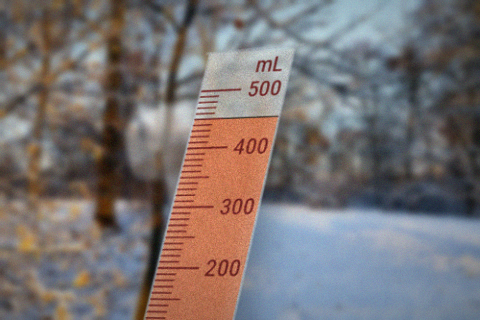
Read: 450mL
